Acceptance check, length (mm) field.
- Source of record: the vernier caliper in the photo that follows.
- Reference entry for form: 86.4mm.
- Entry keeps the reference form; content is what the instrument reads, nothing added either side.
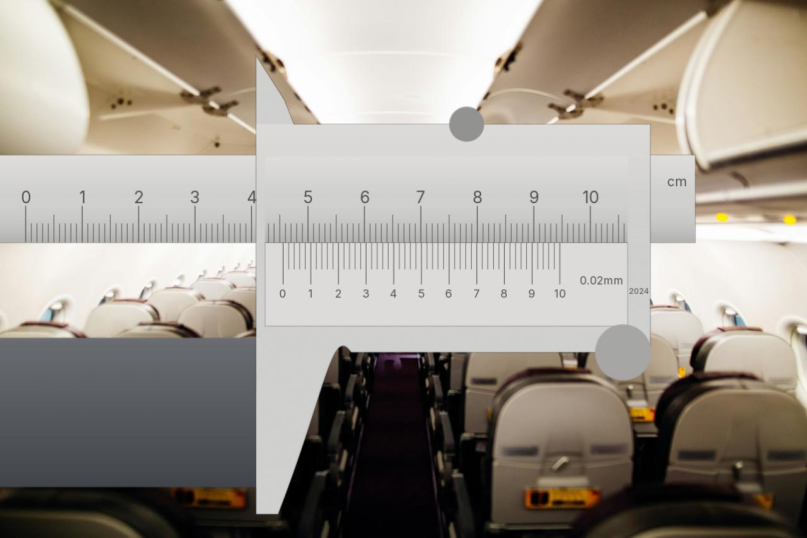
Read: 45.6mm
